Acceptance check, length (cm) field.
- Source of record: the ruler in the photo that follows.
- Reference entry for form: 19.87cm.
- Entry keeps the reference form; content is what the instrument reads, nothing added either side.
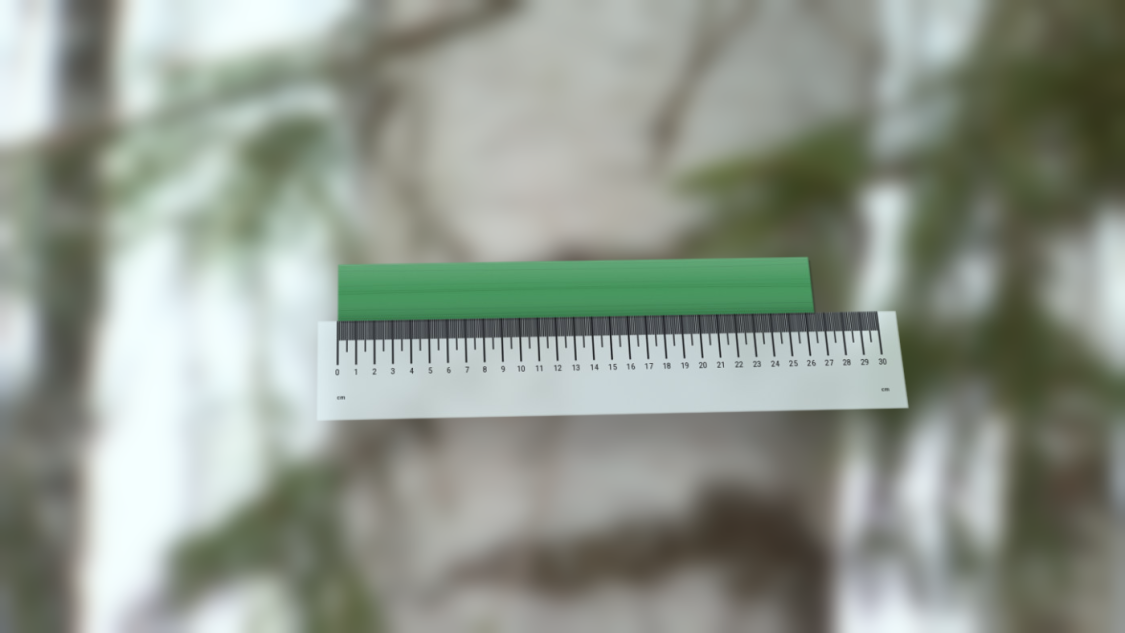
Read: 26.5cm
